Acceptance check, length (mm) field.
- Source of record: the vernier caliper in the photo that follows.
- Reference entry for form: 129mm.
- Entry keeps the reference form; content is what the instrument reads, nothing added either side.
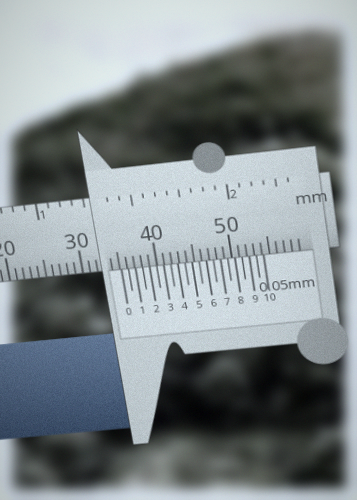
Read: 35.2mm
